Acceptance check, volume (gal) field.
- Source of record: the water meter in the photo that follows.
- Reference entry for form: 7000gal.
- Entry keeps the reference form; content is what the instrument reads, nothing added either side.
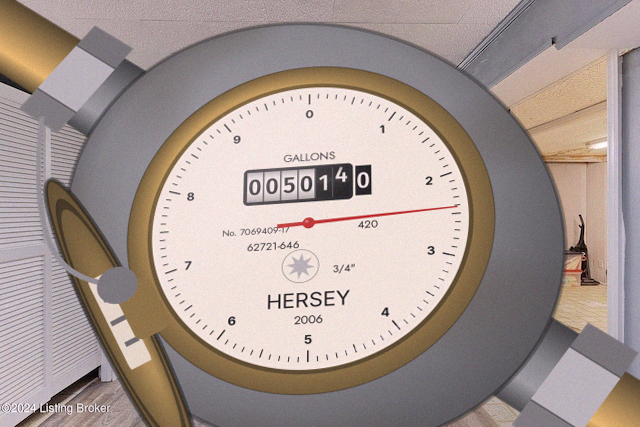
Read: 50142.4gal
